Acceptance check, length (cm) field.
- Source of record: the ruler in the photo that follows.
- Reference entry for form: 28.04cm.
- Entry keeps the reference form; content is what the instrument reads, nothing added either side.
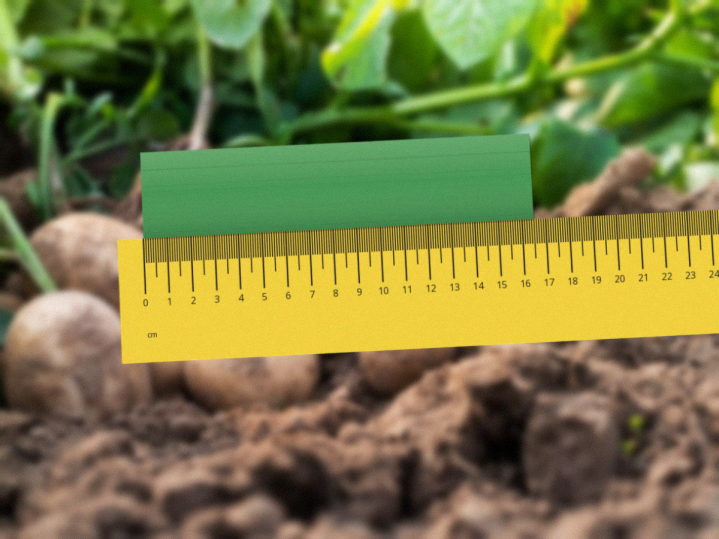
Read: 16.5cm
